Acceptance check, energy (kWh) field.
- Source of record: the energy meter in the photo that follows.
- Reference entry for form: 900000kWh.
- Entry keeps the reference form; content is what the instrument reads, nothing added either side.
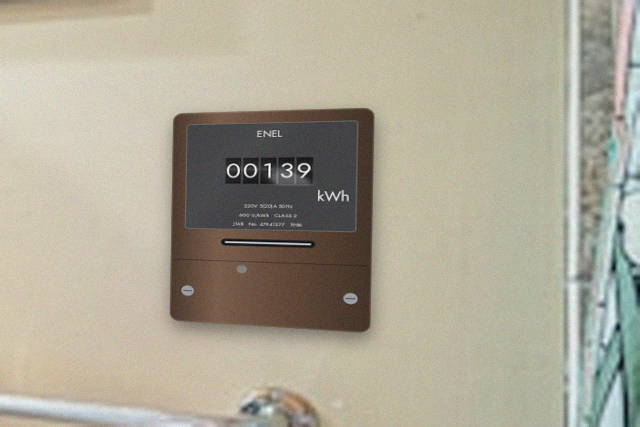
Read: 139kWh
